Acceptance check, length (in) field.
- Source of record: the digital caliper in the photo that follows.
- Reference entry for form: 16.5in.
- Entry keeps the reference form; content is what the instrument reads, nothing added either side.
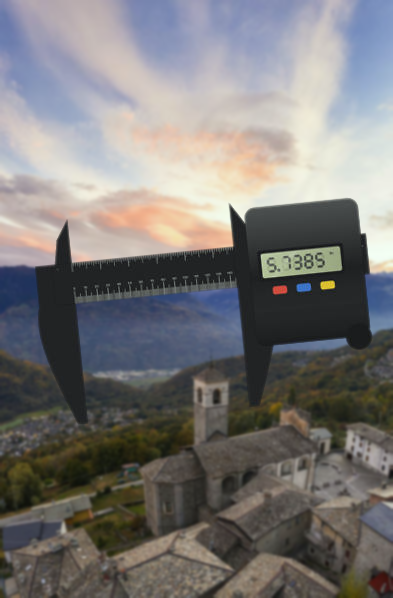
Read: 5.7385in
